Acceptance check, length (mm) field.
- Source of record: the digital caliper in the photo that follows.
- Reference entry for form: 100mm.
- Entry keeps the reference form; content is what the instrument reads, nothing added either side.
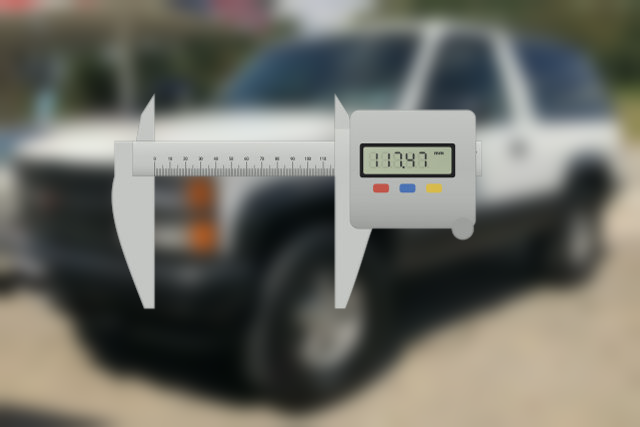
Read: 117.47mm
